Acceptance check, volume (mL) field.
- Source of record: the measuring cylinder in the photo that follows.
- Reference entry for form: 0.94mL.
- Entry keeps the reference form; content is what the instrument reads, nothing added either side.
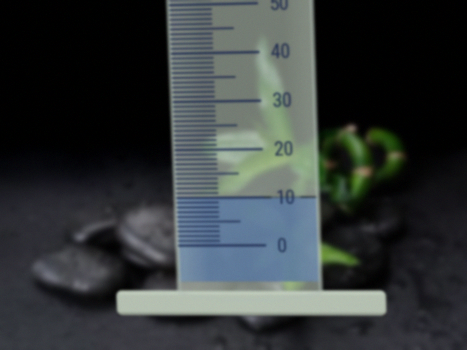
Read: 10mL
